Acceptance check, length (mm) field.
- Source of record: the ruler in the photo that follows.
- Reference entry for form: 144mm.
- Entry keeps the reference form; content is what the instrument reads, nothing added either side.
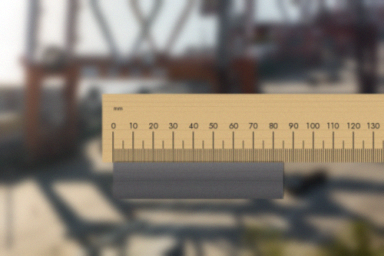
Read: 85mm
